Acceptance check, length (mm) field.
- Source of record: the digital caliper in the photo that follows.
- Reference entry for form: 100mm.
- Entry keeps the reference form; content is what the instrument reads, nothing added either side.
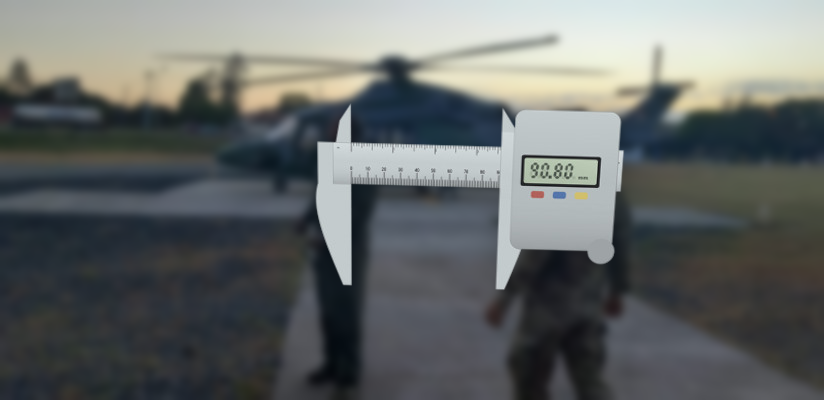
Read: 90.80mm
